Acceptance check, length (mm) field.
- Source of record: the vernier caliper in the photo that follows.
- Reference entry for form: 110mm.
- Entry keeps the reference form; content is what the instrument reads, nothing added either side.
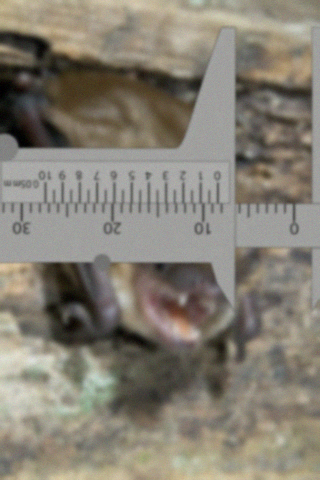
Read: 8.4mm
